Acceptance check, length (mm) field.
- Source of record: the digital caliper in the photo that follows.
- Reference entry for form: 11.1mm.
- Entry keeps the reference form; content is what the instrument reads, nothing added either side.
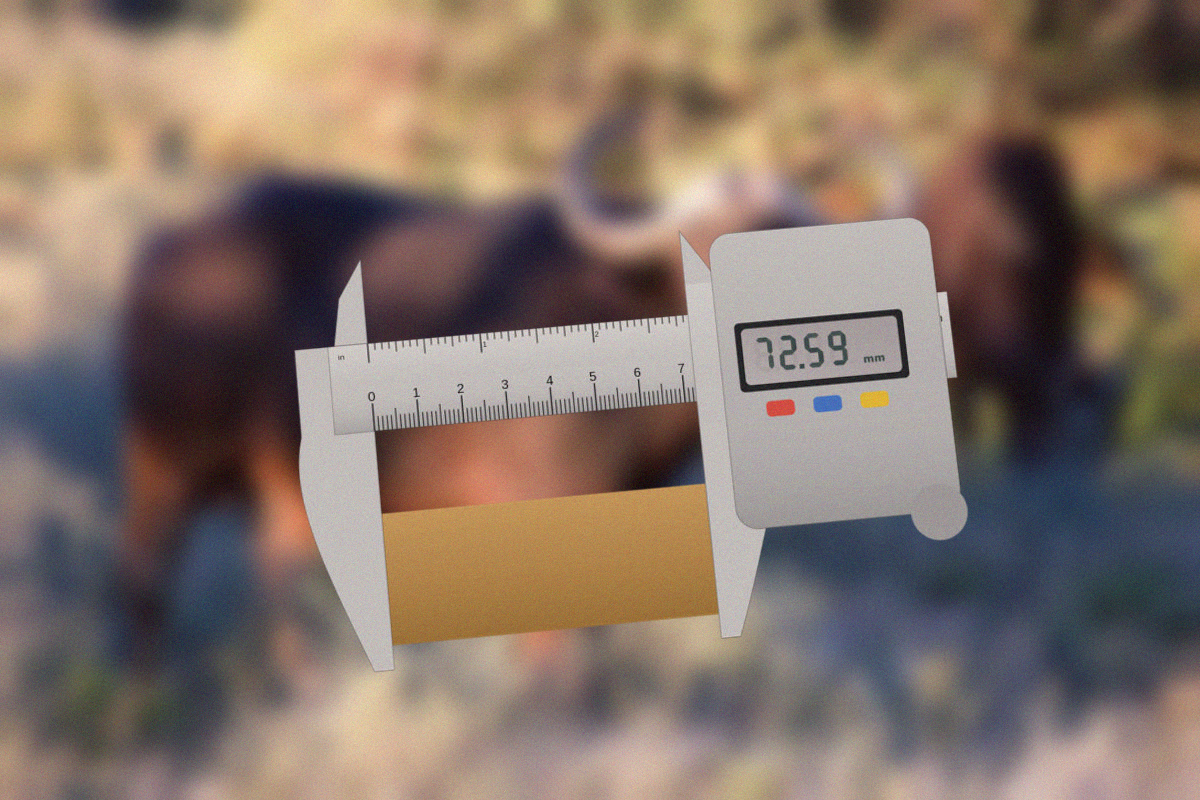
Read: 72.59mm
